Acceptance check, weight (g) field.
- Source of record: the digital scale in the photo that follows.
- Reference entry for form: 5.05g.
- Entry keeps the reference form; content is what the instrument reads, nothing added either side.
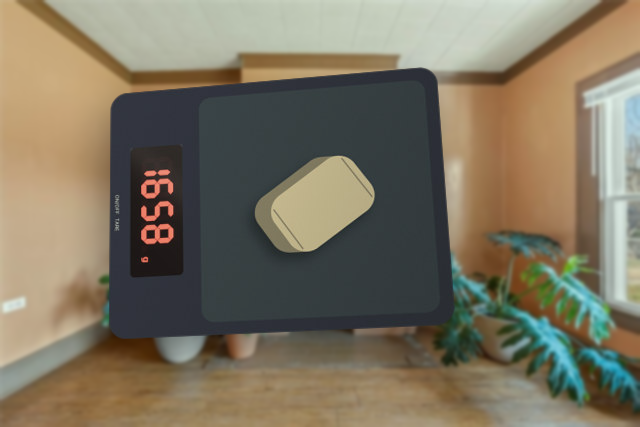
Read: 1658g
